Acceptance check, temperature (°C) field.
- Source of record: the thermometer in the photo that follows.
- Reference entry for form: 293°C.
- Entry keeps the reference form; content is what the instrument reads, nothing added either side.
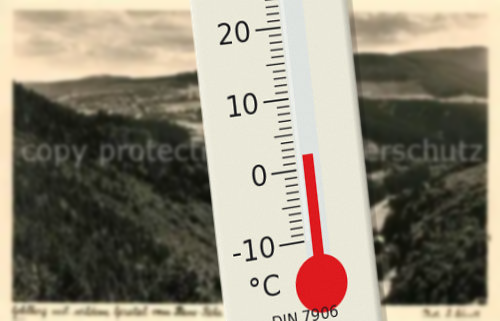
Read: 2°C
